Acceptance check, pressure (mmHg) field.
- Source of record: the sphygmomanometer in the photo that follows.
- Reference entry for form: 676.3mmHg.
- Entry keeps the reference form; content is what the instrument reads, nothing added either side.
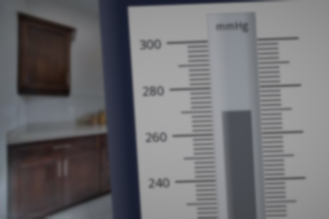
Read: 270mmHg
